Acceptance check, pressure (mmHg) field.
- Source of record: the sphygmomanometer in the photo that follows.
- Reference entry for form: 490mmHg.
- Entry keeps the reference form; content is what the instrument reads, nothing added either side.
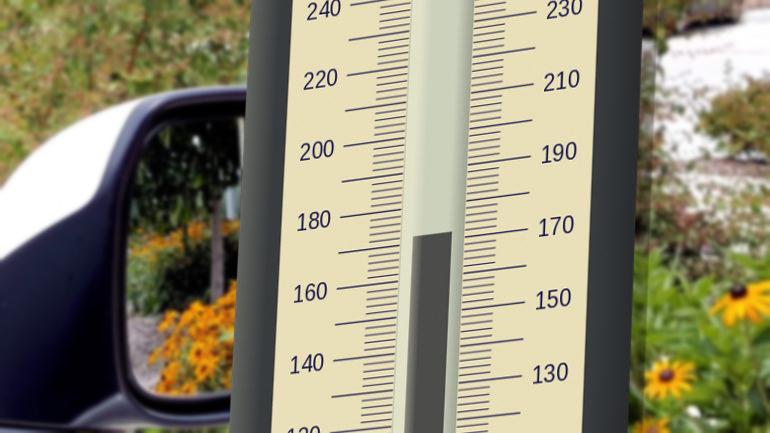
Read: 172mmHg
